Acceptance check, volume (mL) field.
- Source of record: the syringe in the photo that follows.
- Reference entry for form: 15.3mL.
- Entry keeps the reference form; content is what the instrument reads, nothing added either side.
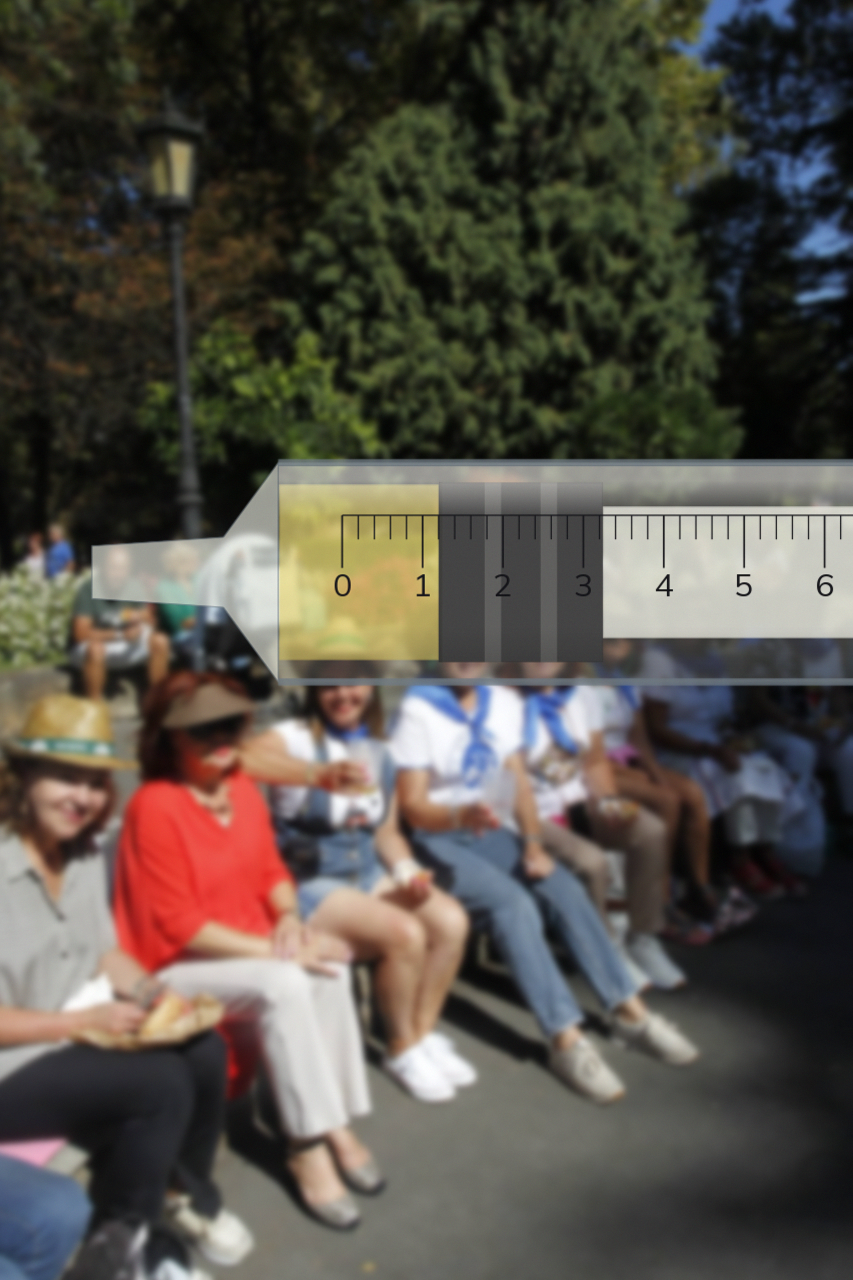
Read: 1.2mL
